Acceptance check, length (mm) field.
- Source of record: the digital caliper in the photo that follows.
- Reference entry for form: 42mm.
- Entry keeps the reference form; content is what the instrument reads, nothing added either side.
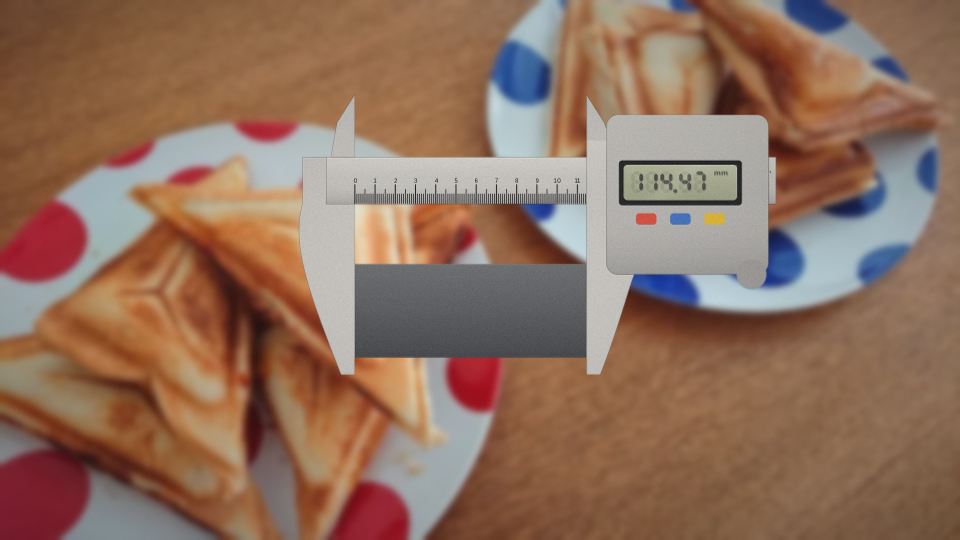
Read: 114.47mm
